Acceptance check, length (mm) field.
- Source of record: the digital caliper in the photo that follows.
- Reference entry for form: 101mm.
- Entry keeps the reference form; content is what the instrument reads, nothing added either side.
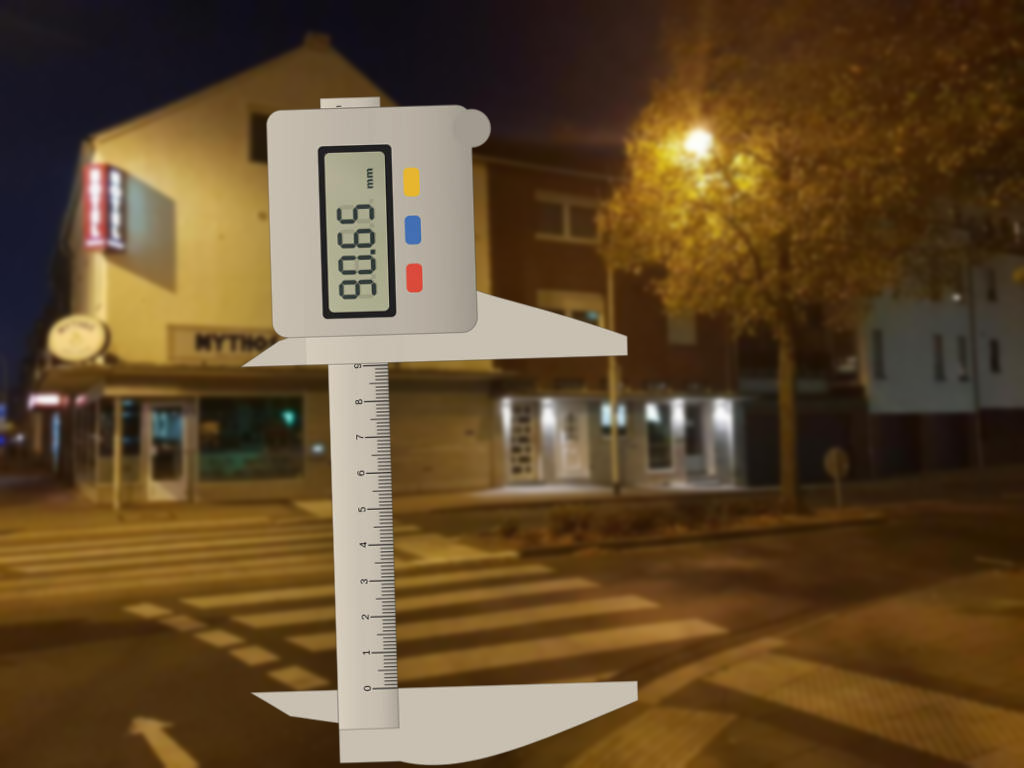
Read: 90.65mm
